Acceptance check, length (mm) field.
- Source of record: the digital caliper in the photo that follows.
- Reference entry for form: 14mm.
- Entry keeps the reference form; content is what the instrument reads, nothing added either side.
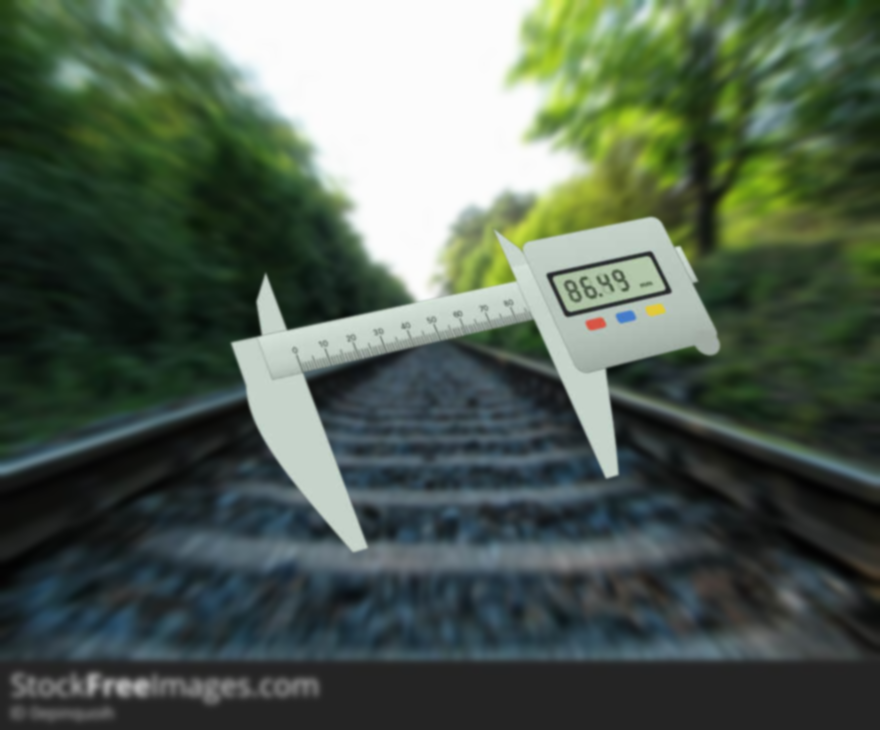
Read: 86.49mm
